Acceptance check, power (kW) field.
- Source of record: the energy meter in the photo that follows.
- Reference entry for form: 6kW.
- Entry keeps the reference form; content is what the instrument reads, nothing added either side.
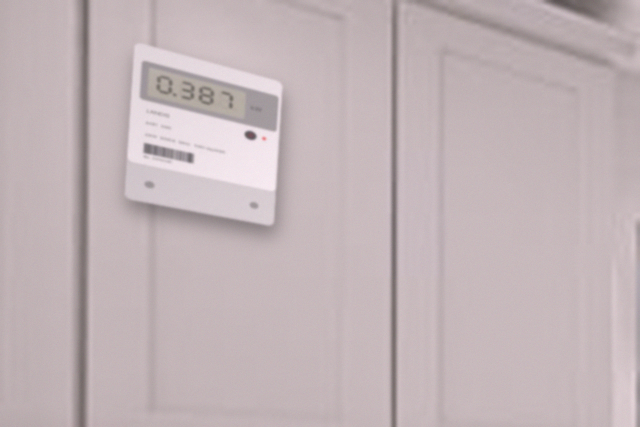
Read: 0.387kW
